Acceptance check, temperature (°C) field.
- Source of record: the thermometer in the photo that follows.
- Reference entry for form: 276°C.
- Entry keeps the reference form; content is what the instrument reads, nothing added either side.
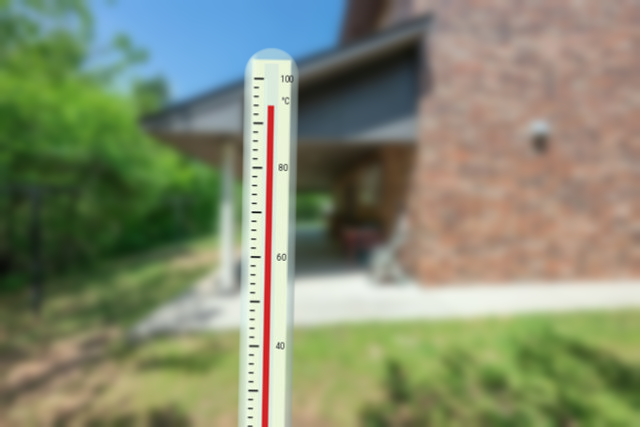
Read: 94°C
